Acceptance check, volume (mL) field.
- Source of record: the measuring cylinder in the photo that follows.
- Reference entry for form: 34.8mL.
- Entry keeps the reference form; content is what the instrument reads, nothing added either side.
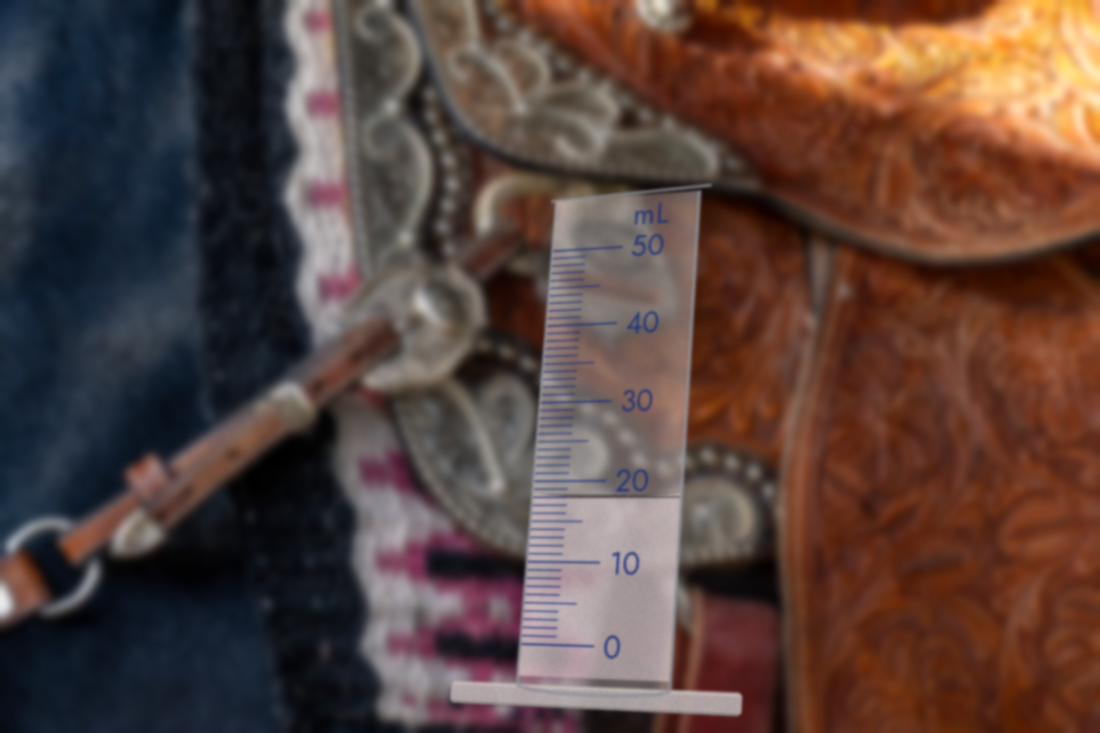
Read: 18mL
